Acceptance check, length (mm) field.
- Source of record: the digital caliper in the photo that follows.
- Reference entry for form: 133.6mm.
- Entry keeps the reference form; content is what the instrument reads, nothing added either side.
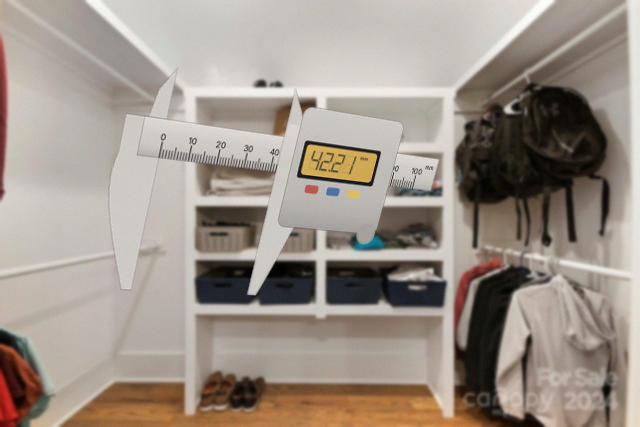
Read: 42.21mm
